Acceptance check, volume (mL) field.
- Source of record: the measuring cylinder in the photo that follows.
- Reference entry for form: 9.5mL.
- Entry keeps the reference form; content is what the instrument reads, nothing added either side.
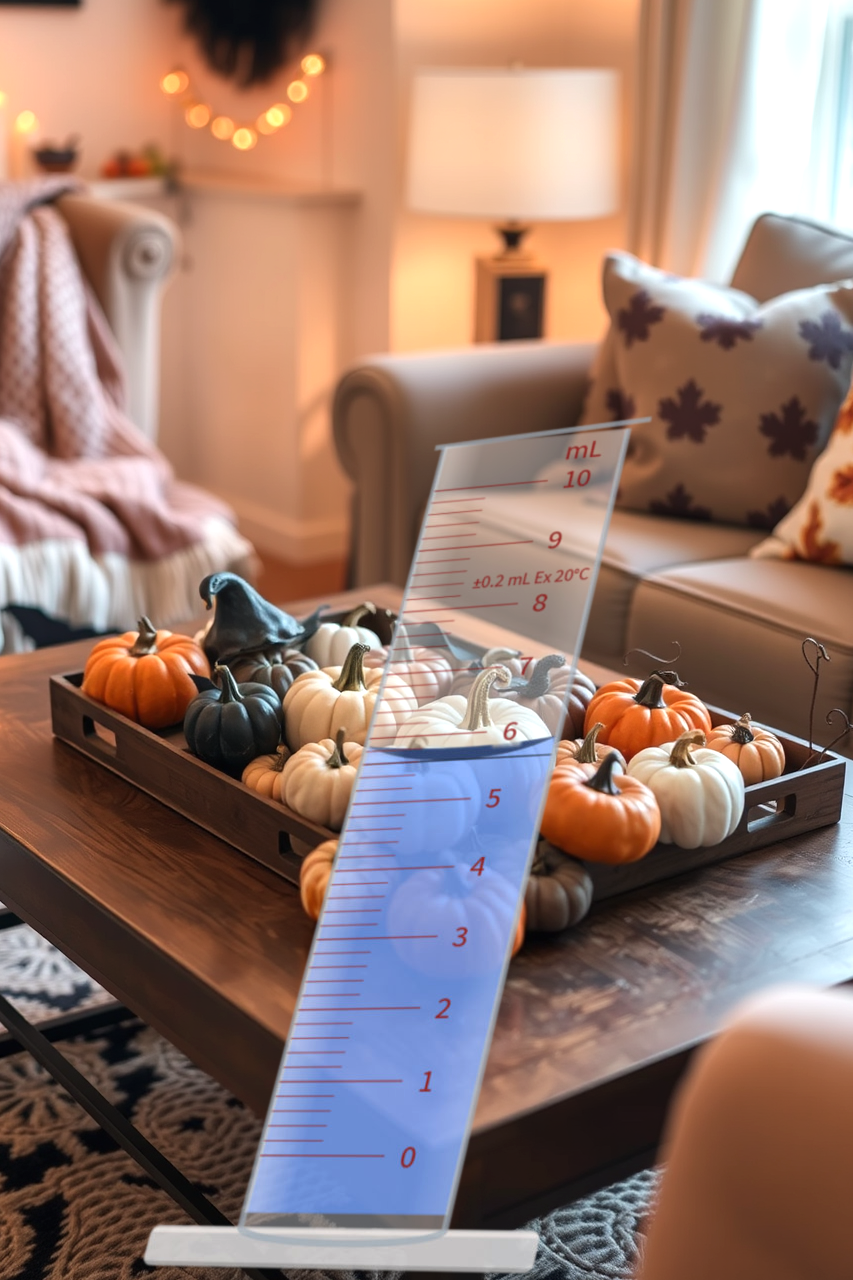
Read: 5.6mL
